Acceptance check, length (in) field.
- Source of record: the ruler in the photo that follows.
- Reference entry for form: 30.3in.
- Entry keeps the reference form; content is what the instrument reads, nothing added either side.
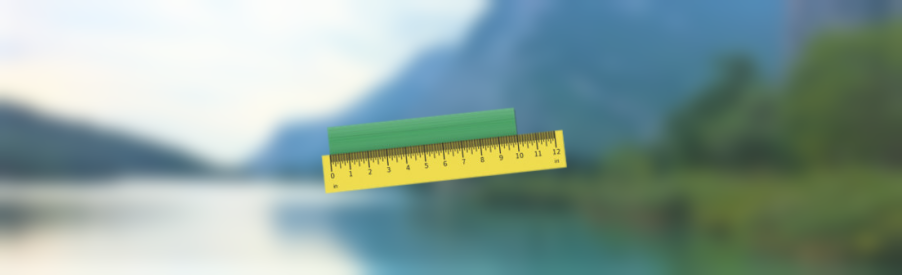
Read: 10in
